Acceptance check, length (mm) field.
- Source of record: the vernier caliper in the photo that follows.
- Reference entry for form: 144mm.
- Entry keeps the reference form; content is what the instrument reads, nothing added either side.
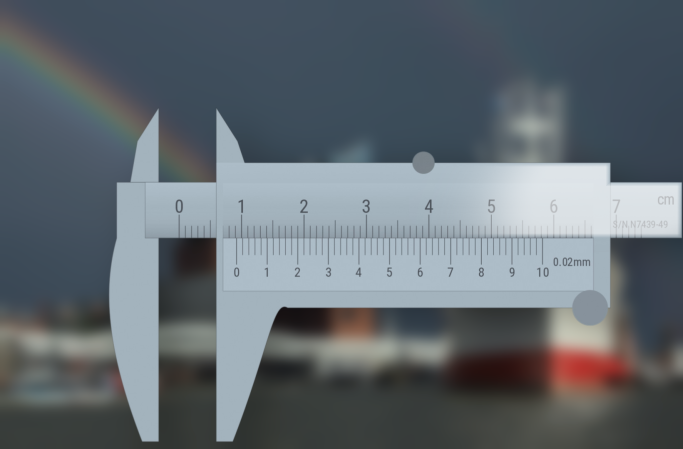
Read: 9.2mm
